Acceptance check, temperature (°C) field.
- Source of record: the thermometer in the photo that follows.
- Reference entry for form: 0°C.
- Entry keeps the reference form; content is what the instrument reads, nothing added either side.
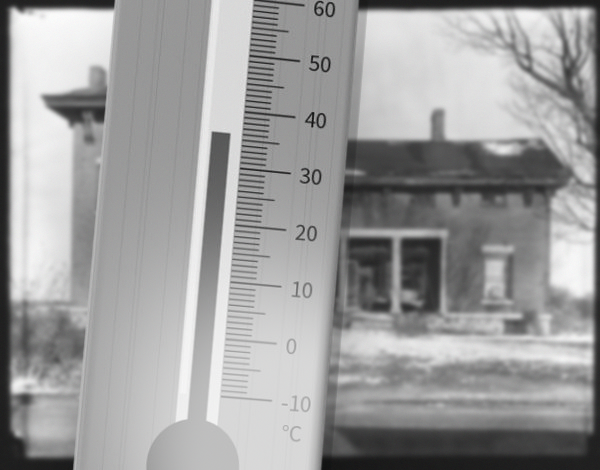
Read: 36°C
